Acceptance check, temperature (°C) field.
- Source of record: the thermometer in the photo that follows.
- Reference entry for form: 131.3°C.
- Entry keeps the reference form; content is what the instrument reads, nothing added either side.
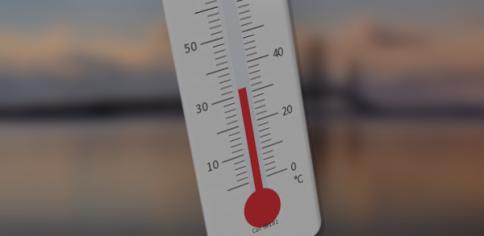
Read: 32°C
